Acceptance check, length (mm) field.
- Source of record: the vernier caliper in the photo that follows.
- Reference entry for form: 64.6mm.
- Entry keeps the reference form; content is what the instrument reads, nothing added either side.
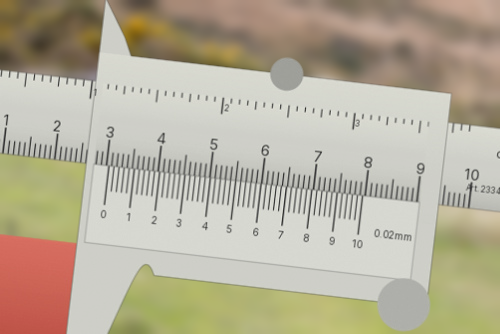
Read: 30.5mm
